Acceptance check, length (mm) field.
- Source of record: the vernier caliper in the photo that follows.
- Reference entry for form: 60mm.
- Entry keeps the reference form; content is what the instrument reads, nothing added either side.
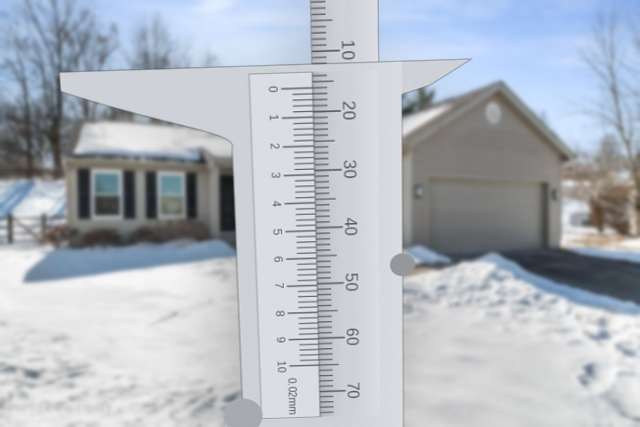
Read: 16.0mm
